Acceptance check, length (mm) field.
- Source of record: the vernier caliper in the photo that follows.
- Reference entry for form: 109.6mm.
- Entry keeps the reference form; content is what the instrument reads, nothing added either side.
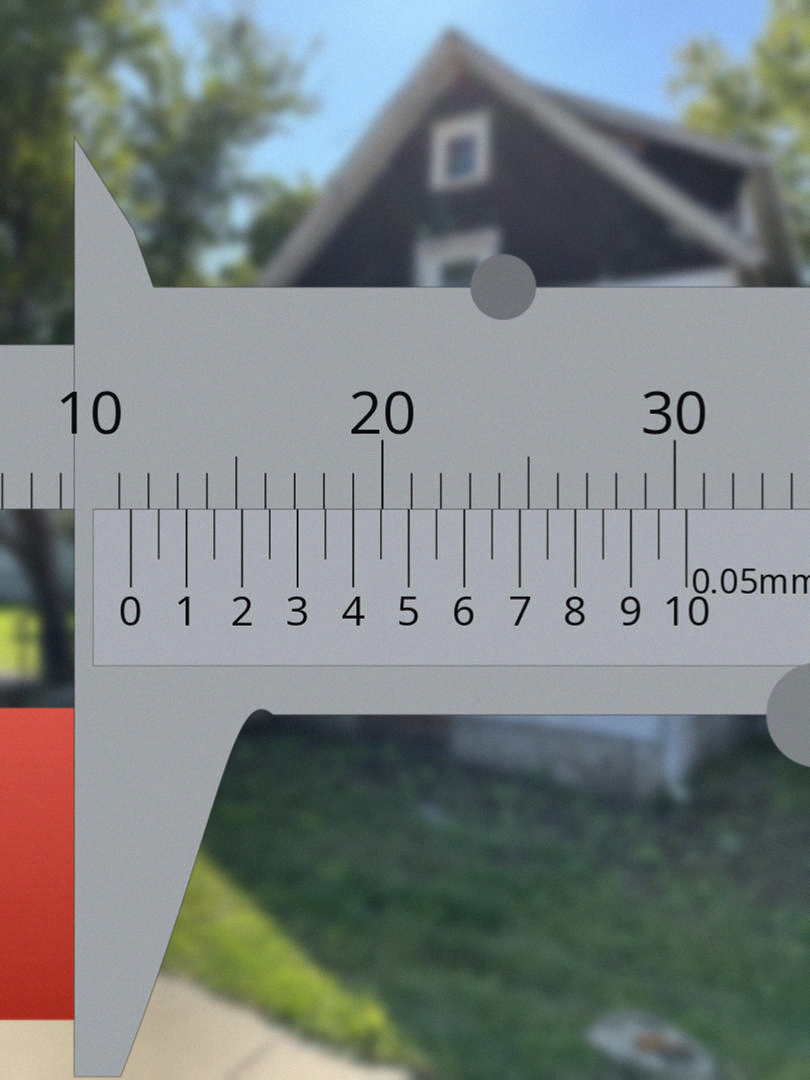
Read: 11.40mm
